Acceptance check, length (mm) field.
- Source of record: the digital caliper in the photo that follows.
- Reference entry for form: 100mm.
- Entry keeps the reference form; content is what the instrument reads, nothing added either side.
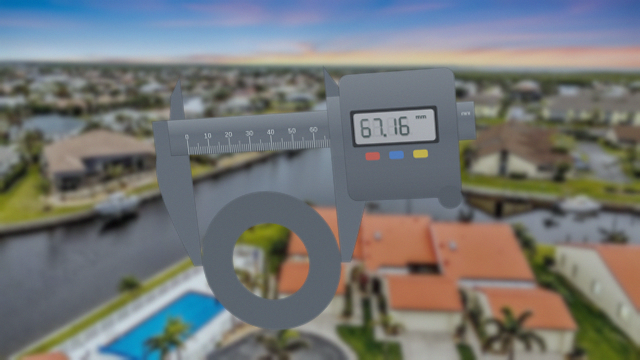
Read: 67.16mm
